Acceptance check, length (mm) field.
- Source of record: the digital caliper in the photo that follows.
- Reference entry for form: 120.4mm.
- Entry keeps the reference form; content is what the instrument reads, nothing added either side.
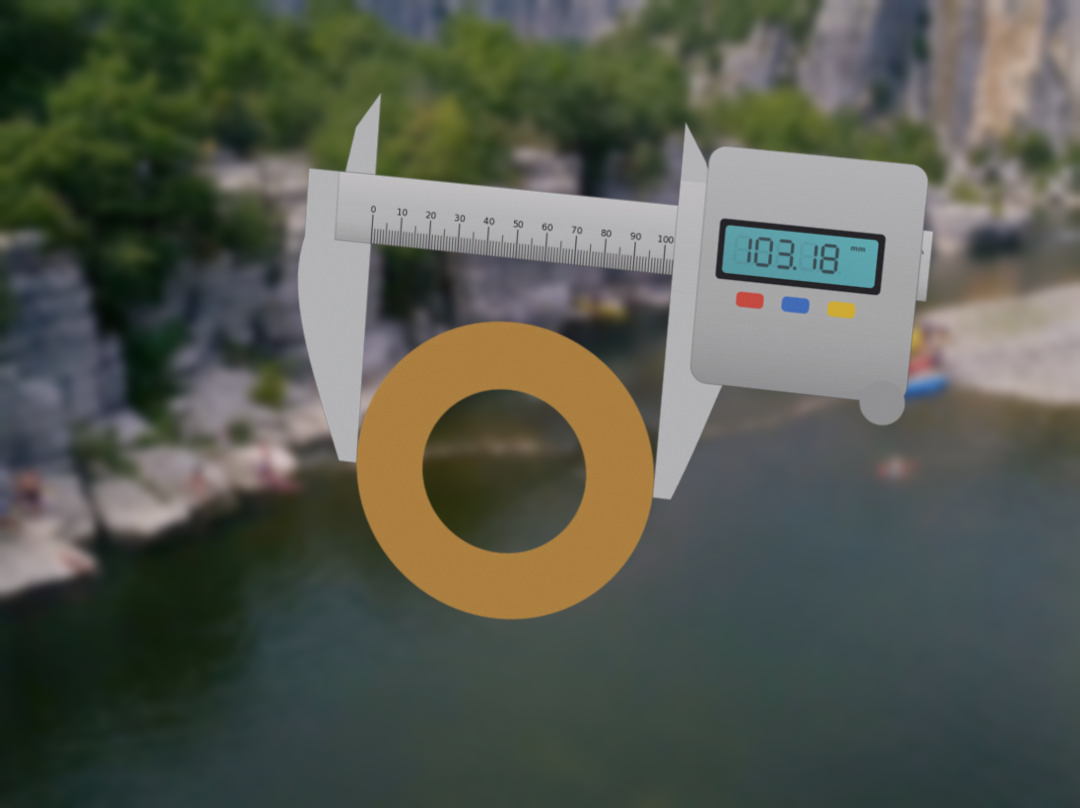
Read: 103.18mm
